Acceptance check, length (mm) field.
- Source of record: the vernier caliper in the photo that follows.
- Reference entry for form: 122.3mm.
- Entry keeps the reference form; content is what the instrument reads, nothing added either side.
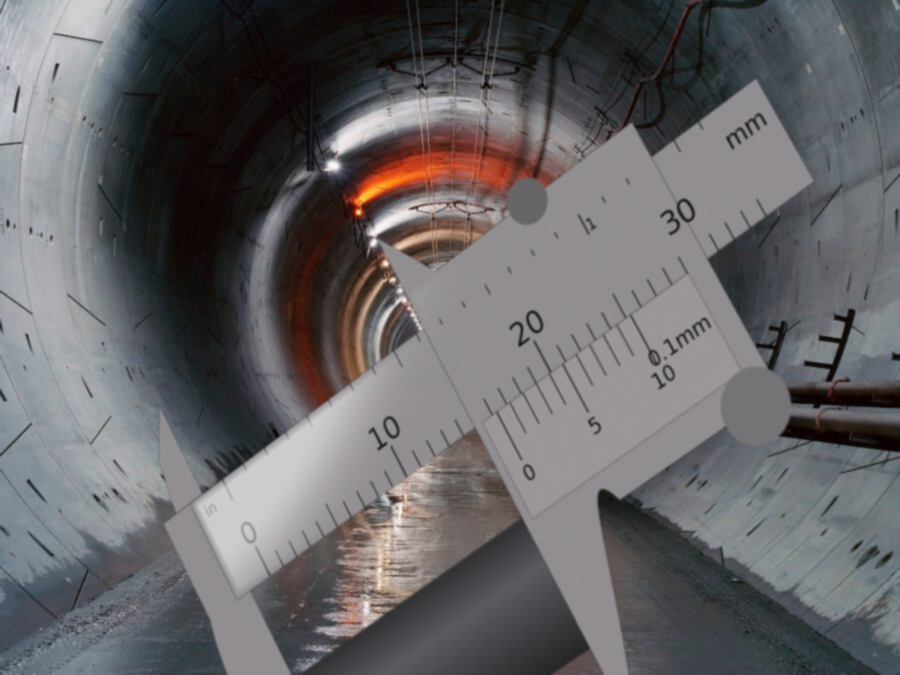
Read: 16.3mm
